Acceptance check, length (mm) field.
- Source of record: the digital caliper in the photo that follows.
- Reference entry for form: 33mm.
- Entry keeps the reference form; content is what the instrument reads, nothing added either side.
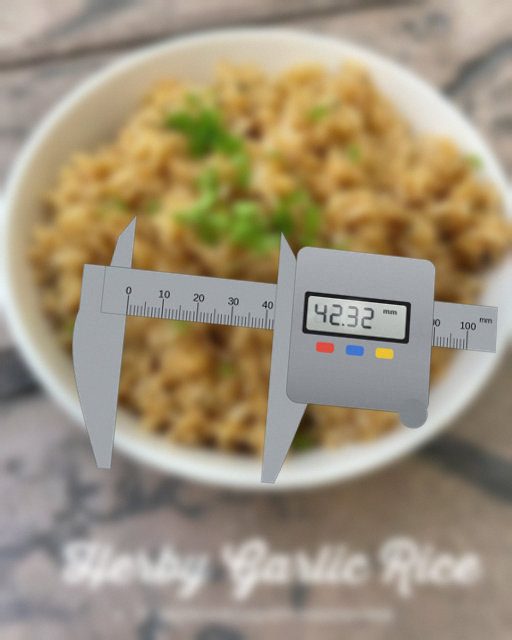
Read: 42.32mm
